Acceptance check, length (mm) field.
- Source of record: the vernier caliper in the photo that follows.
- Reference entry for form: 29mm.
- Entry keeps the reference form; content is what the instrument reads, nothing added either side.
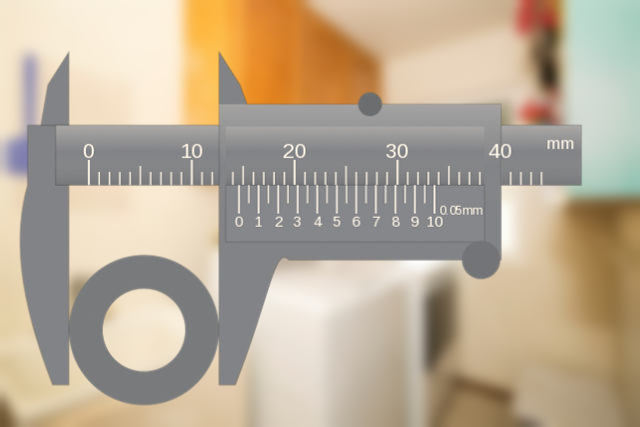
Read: 14.6mm
